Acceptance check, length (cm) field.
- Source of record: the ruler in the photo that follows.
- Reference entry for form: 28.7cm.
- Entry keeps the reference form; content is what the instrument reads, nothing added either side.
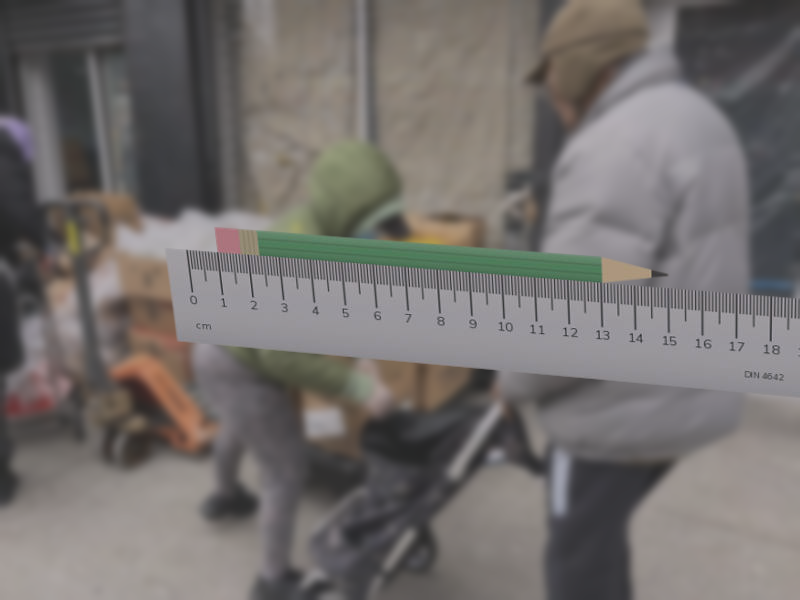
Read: 14cm
